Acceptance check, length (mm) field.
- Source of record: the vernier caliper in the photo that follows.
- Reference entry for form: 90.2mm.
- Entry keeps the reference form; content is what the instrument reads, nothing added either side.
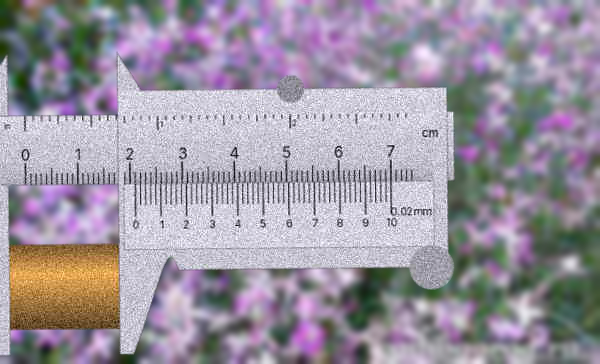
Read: 21.0mm
